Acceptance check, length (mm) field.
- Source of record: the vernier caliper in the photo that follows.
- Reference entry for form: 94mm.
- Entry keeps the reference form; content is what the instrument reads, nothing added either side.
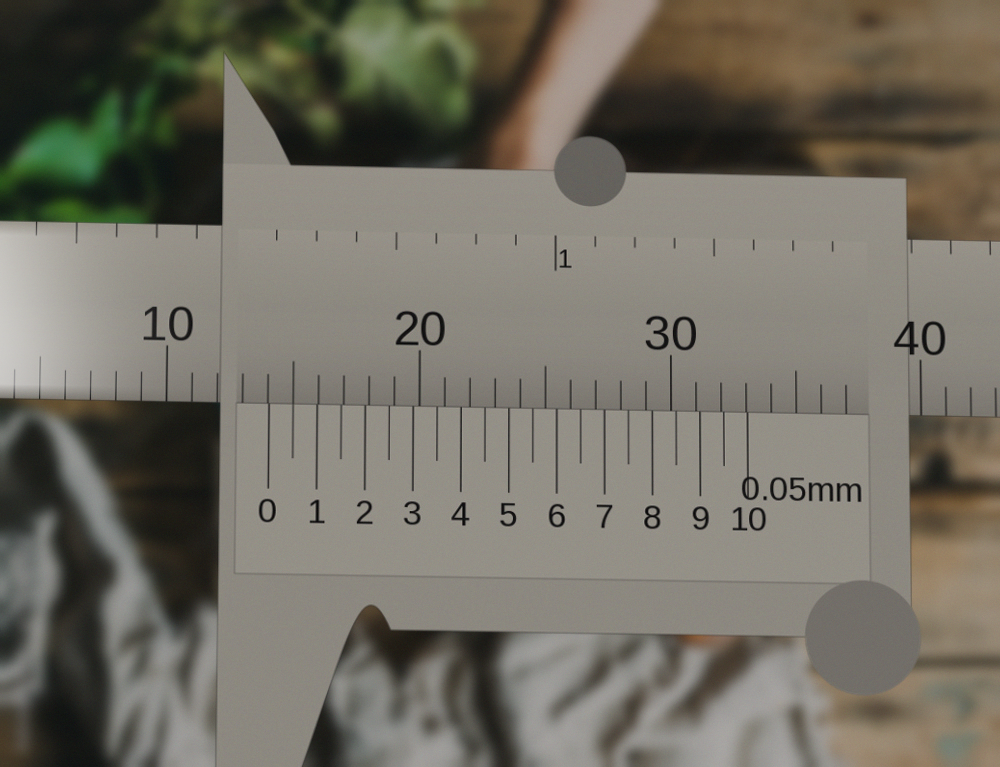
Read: 14.05mm
